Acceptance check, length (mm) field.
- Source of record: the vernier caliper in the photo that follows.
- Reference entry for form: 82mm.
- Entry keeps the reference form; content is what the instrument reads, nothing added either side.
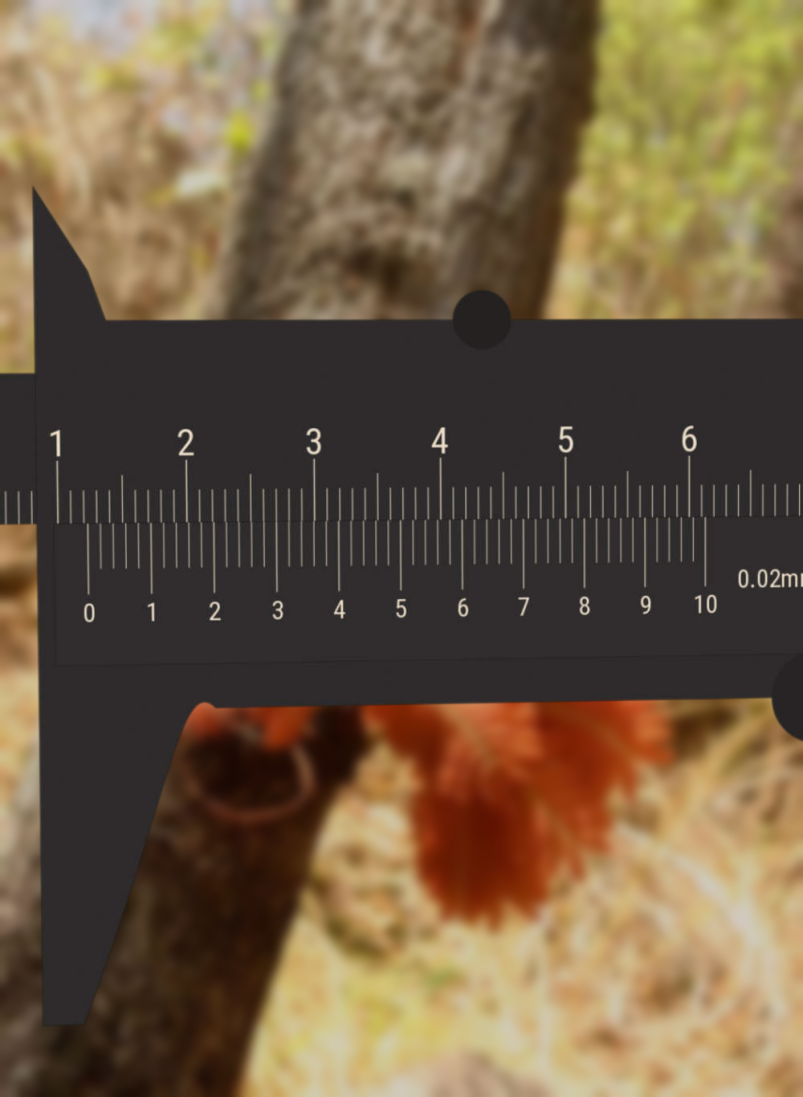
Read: 12.3mm
